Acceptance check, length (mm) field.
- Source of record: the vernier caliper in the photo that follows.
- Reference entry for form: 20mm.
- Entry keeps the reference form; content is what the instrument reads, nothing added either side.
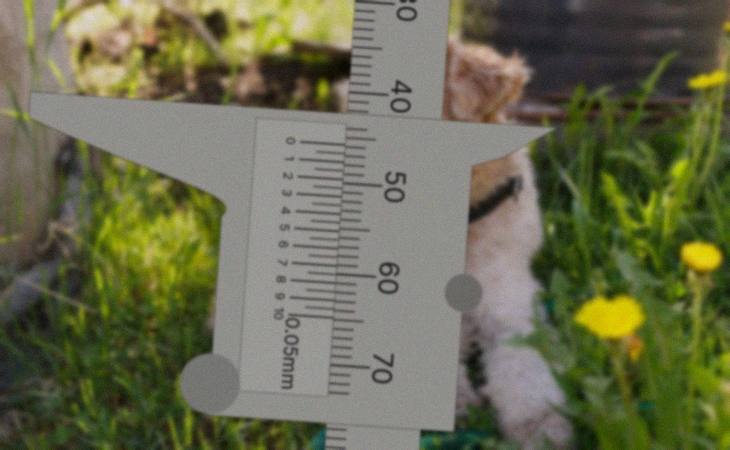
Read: 45.8mm
